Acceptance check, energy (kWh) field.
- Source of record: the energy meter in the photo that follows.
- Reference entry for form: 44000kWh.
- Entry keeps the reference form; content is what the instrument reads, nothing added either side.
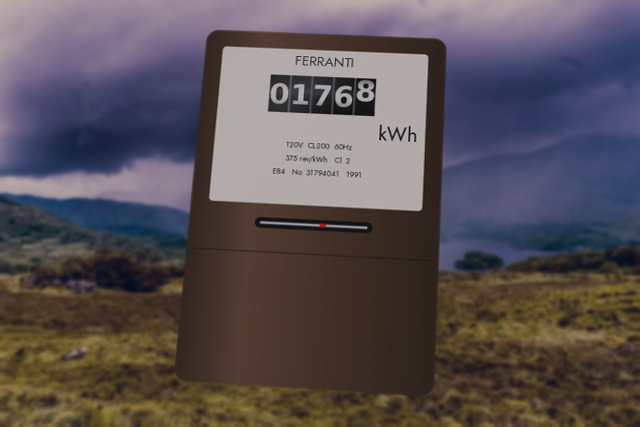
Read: 1768kWh
